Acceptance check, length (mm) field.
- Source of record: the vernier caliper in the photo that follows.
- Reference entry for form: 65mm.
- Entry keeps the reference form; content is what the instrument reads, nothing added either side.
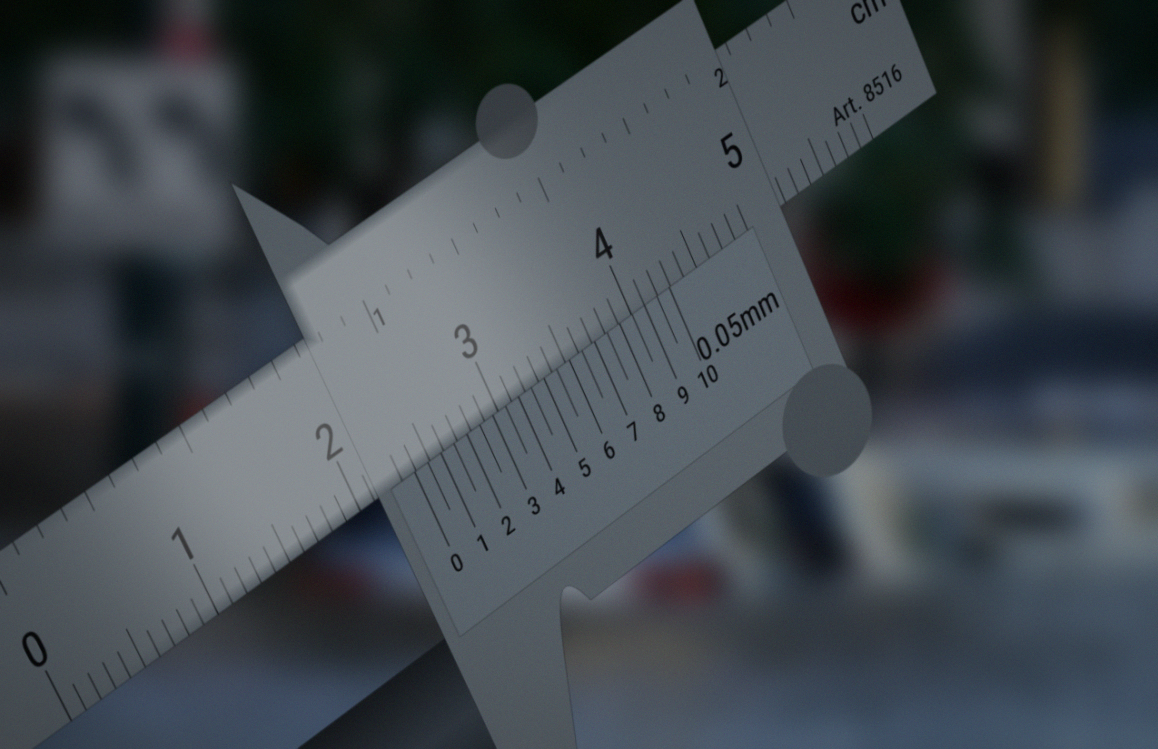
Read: 23.9mm
